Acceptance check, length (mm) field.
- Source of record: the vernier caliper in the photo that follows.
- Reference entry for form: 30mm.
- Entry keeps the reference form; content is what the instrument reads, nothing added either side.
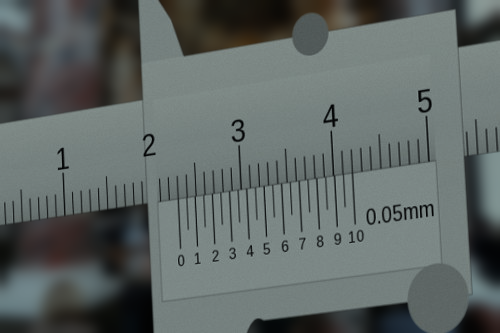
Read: 23.0mm
